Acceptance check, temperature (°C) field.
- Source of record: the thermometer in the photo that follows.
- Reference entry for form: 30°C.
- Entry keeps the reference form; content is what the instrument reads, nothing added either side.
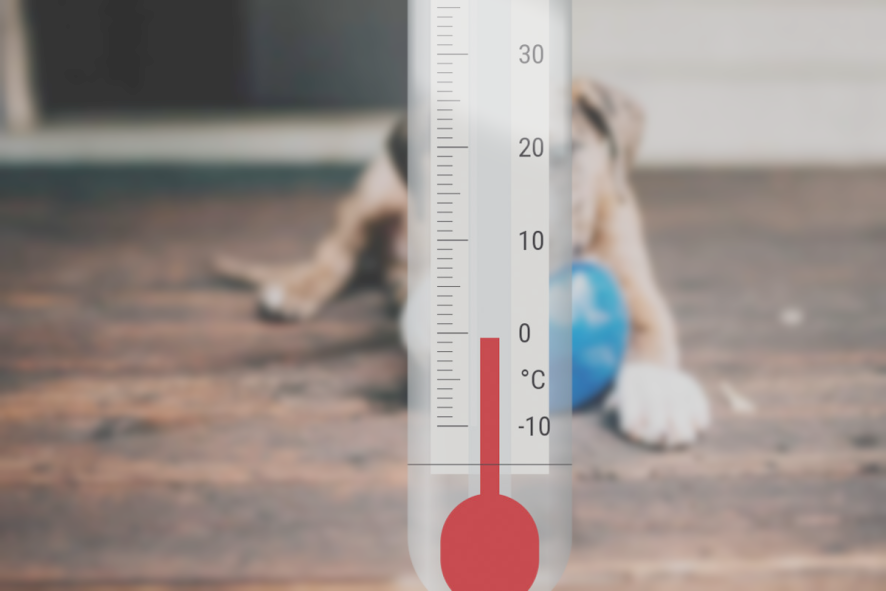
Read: -0.5°C
